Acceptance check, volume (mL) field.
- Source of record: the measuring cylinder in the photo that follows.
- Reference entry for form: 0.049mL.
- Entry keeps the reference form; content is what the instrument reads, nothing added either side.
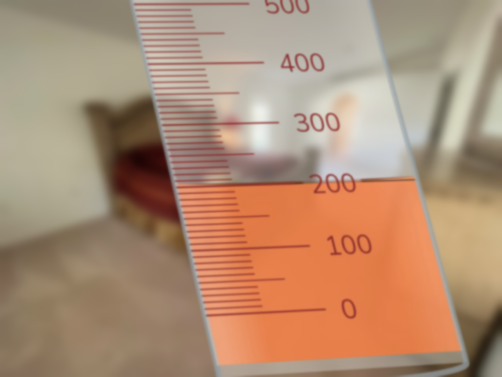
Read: 200mL
